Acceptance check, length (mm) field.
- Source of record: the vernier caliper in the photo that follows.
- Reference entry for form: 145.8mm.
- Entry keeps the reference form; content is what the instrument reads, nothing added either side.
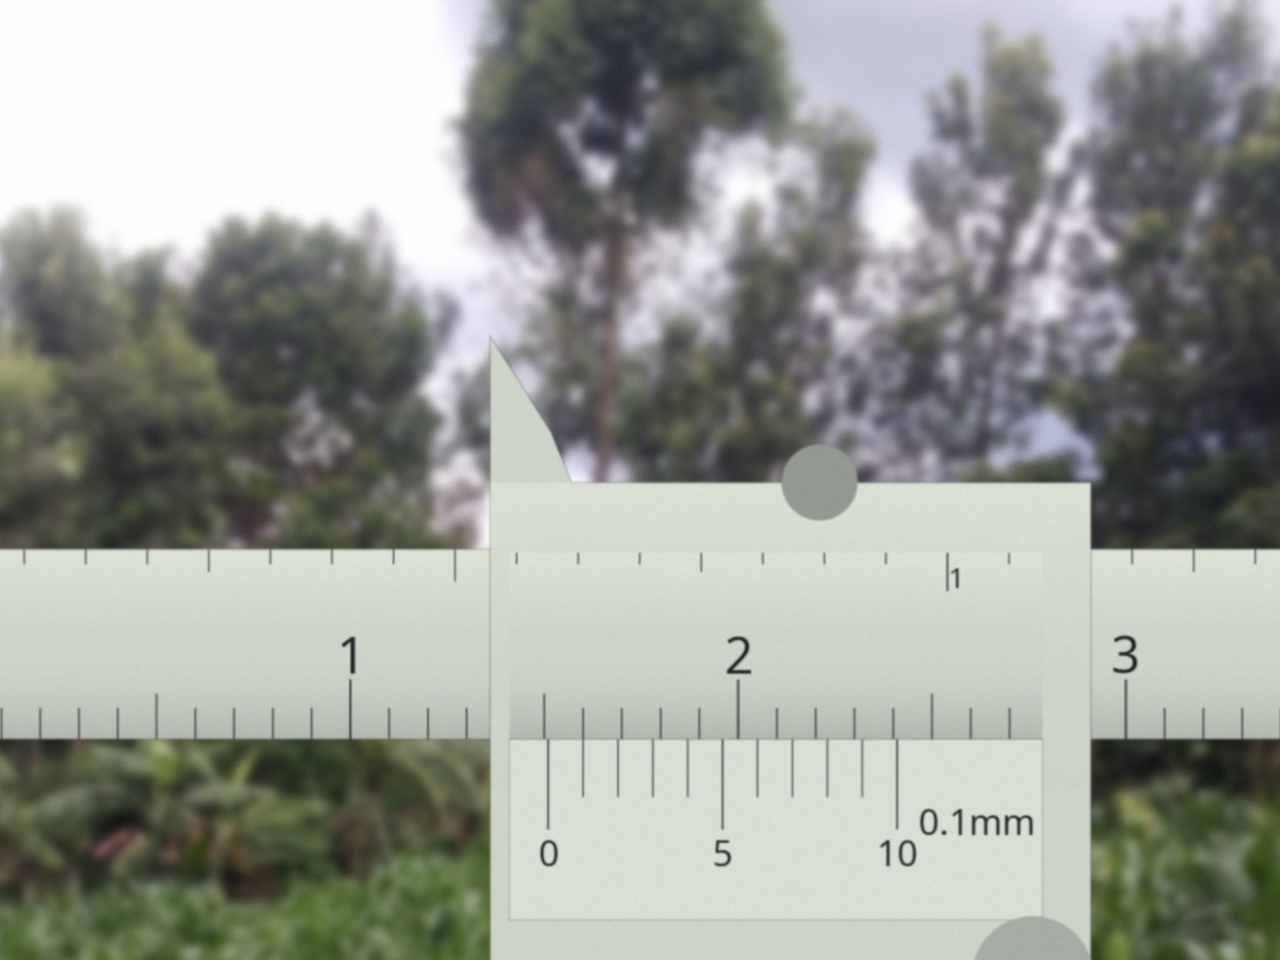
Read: 15.1mm
